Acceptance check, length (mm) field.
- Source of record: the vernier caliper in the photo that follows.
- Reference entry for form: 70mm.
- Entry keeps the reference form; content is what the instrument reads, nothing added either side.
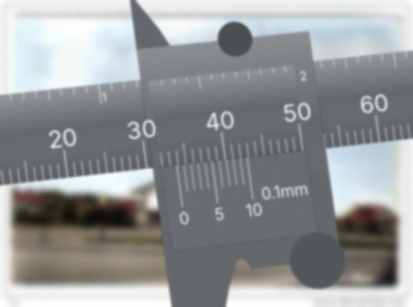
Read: 33.8mm
